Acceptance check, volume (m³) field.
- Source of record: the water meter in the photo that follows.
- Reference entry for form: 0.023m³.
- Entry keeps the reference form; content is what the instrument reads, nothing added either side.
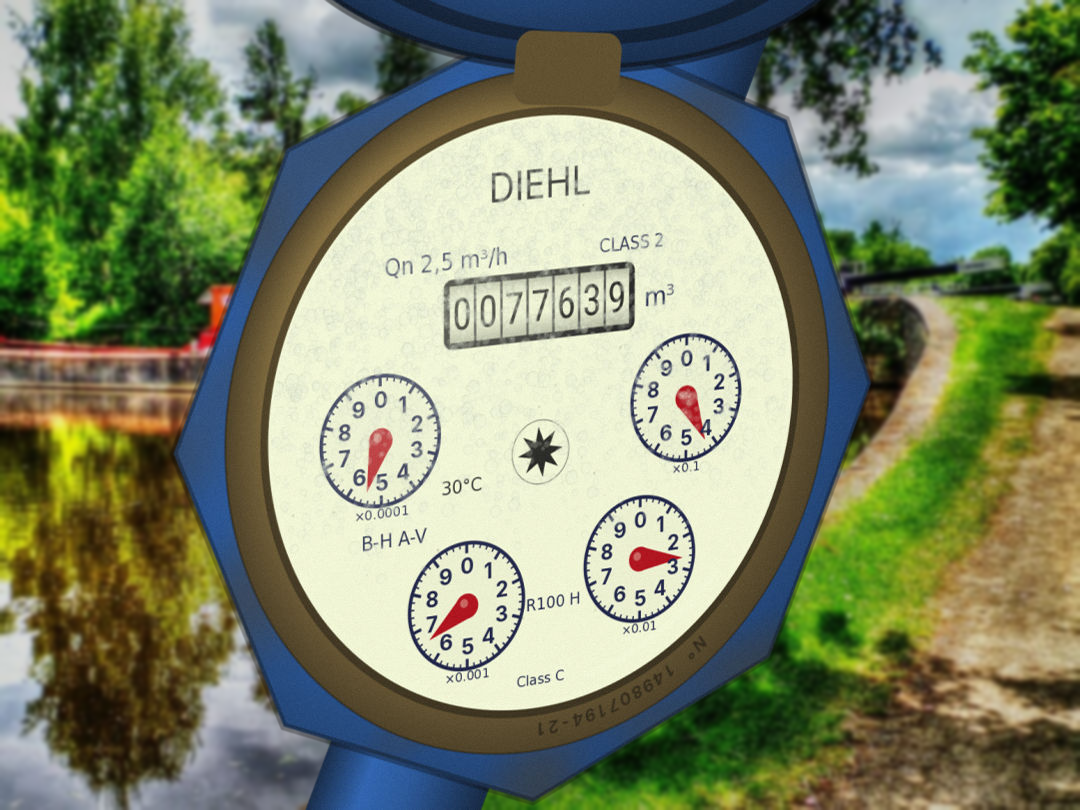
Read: 77639.4265m³
